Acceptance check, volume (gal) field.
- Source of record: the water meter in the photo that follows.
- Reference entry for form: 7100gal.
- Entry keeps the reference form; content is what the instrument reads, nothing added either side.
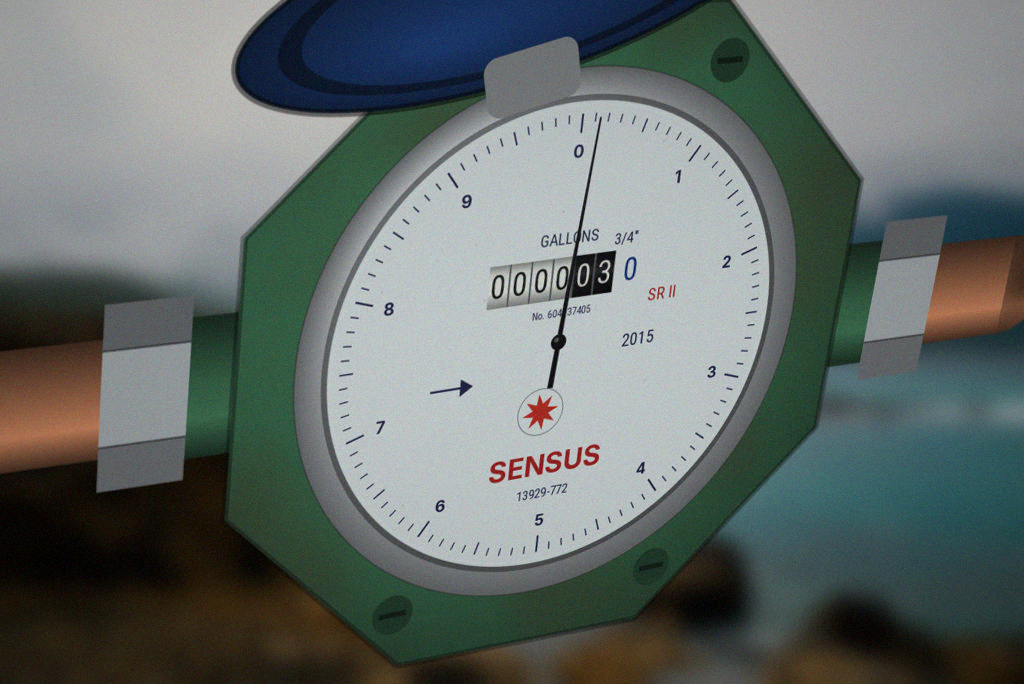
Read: 30.1gal
